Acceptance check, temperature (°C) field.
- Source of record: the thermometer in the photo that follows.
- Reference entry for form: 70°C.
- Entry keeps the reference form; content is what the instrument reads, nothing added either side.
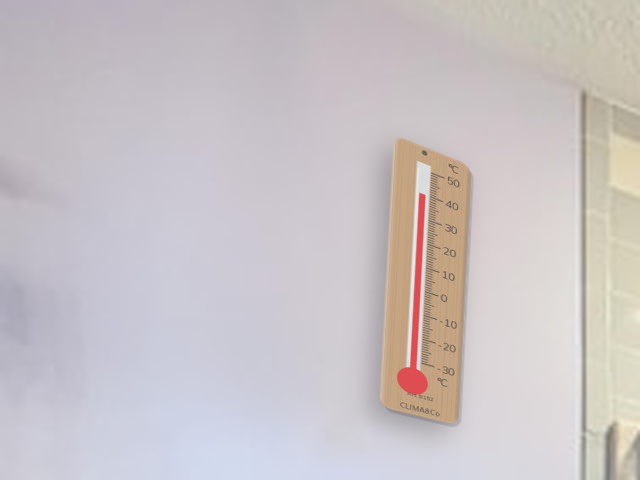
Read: 40°C
